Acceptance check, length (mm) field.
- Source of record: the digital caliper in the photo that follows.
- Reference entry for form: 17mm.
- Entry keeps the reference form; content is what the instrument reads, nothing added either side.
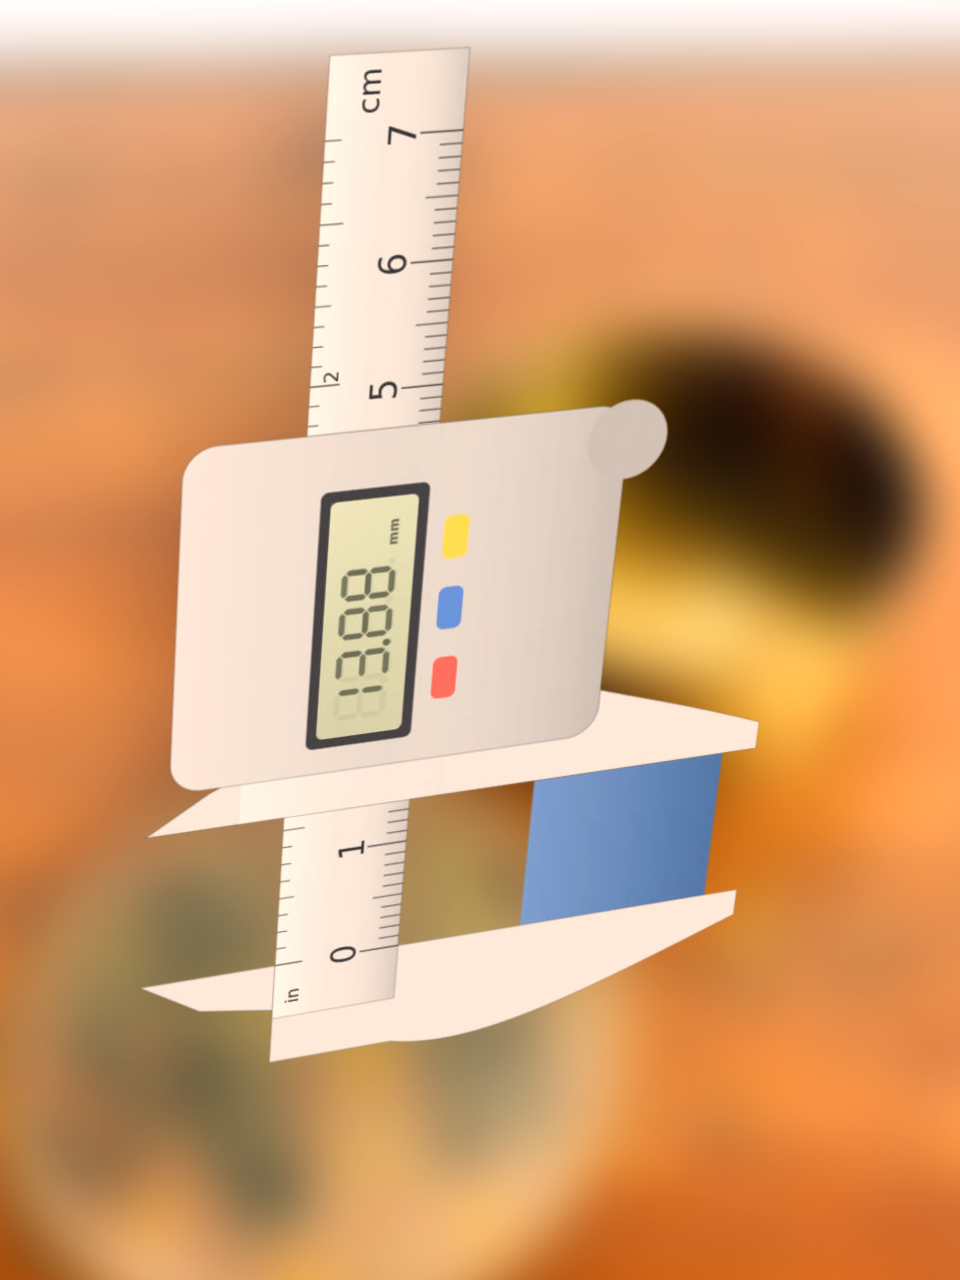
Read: 13.88mm
